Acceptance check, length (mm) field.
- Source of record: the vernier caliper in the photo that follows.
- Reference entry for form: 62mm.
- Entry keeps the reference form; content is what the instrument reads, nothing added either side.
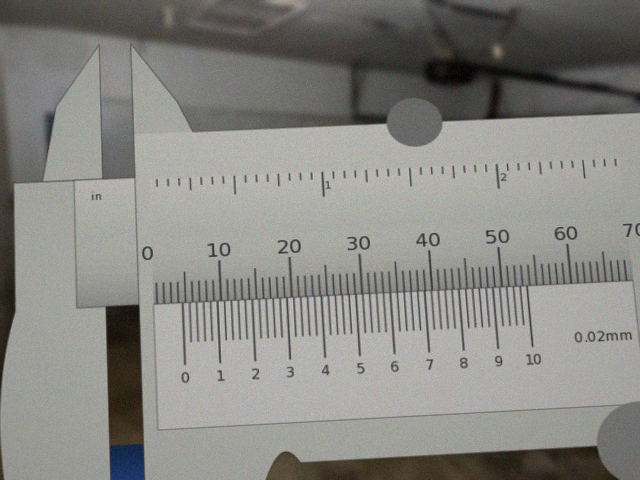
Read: 4.6mm
